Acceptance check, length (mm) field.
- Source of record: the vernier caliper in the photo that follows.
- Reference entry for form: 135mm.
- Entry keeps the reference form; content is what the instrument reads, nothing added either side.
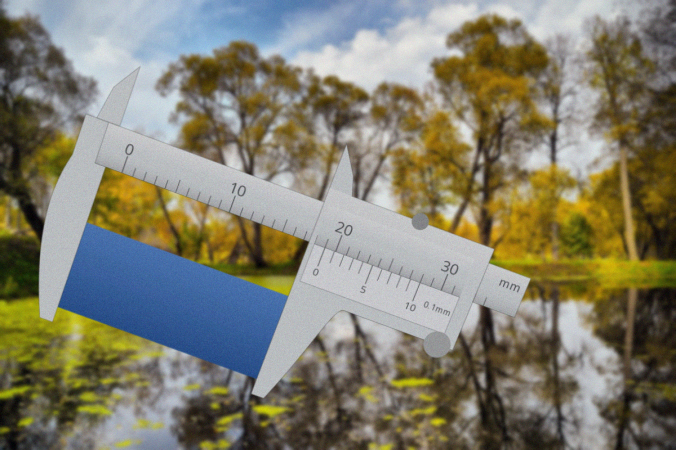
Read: 19.0mm
